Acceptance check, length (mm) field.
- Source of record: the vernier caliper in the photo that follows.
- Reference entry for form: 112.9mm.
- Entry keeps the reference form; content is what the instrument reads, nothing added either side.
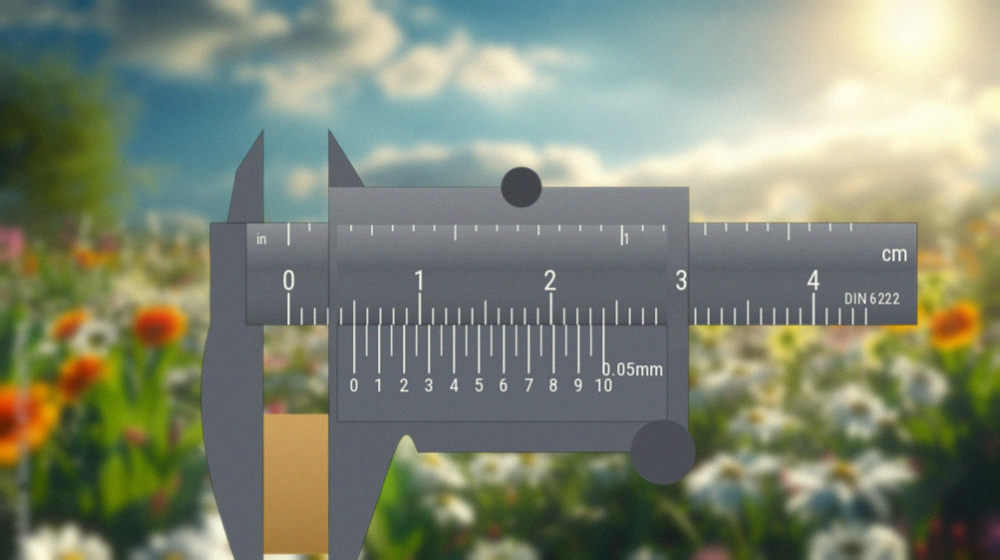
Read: 5.0mm
